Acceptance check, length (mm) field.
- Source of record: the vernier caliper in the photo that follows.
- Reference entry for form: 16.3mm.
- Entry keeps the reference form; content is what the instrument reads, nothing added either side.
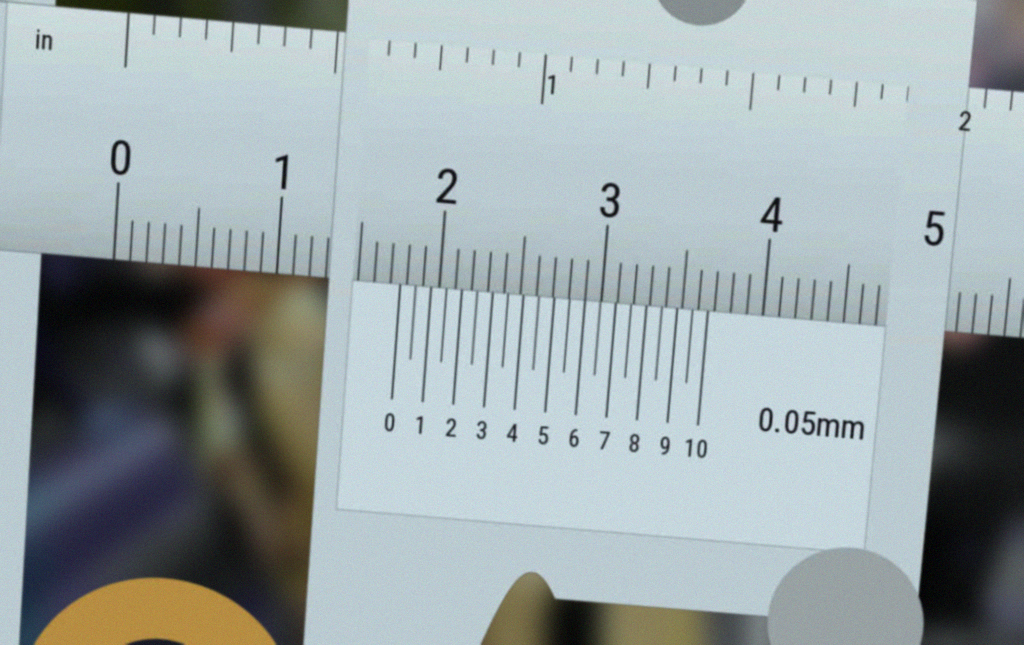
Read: 17.6mm
